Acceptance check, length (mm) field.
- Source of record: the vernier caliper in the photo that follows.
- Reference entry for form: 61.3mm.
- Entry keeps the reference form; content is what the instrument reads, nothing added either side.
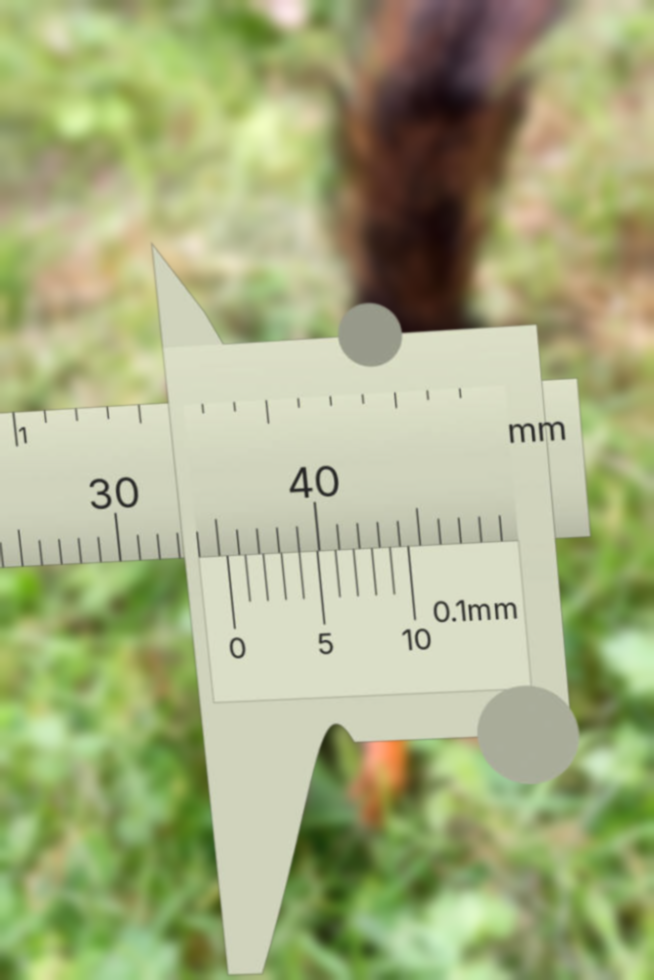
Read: 35.4mm
